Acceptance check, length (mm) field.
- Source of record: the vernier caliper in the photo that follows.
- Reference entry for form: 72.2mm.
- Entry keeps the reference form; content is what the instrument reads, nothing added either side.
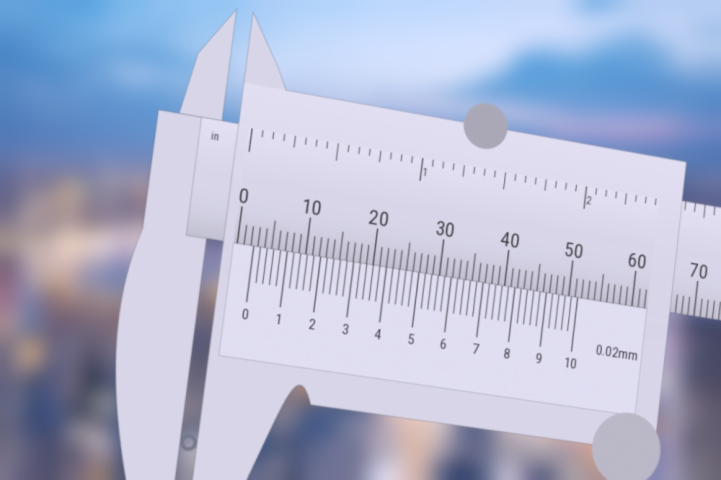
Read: 2.4mm
